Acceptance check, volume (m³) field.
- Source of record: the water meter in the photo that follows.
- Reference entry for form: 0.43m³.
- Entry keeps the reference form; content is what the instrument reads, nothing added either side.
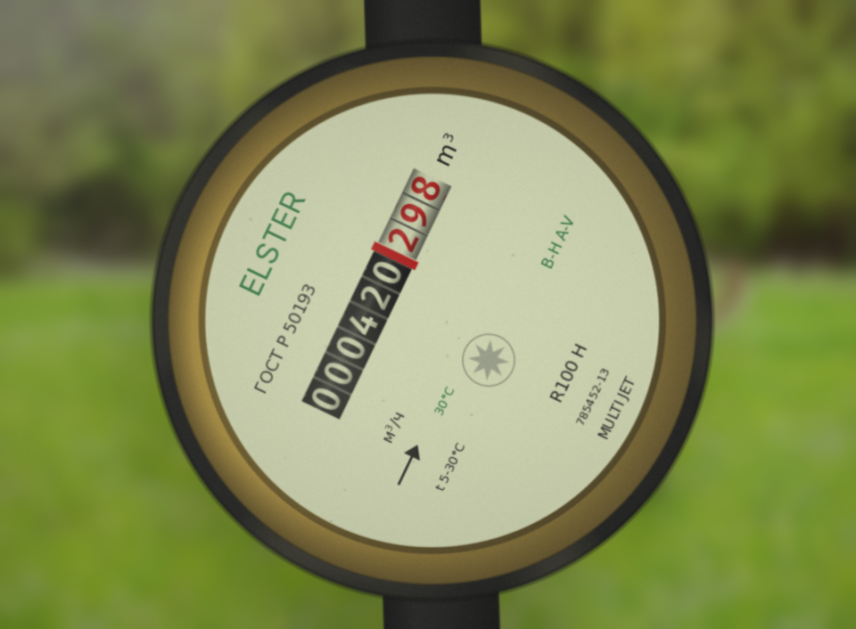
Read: 420.298m³
